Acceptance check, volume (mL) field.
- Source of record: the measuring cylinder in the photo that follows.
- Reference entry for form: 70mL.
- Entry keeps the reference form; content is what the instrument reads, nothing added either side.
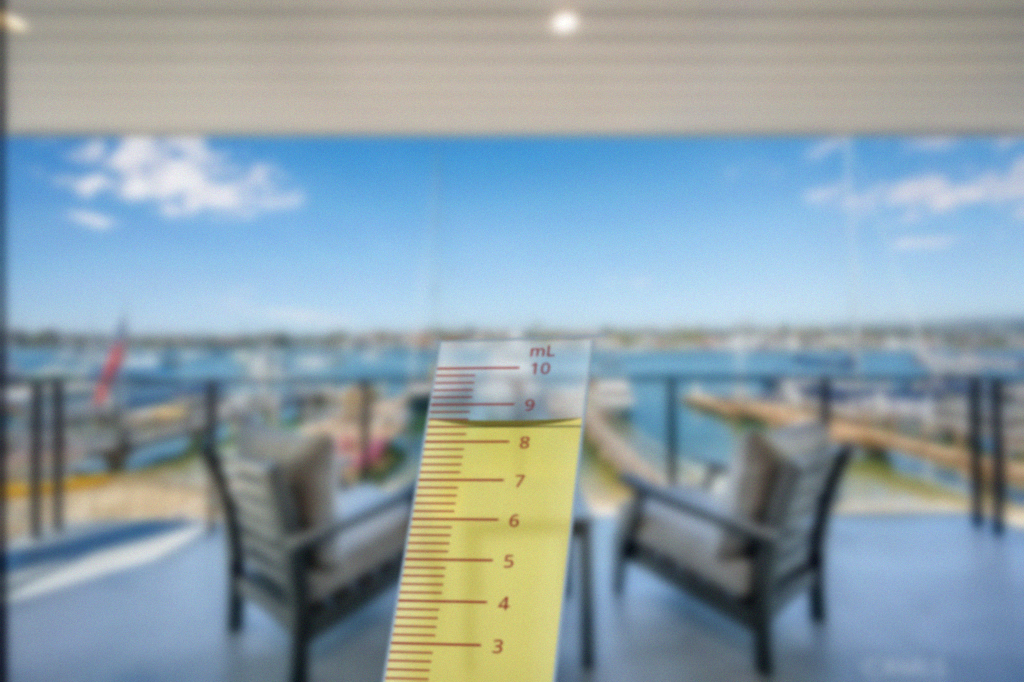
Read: 8.4mL
